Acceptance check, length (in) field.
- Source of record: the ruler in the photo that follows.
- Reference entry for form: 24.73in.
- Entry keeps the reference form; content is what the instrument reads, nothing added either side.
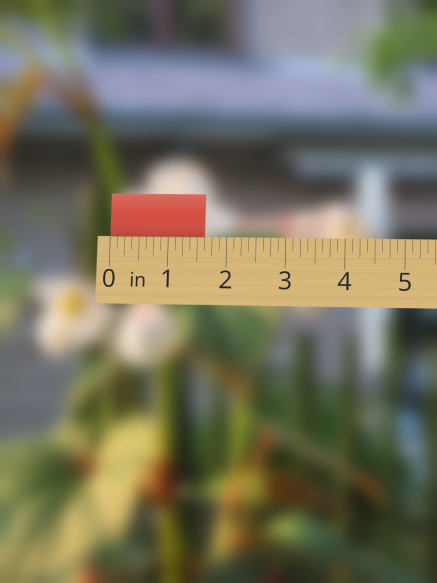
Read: 1.625in
